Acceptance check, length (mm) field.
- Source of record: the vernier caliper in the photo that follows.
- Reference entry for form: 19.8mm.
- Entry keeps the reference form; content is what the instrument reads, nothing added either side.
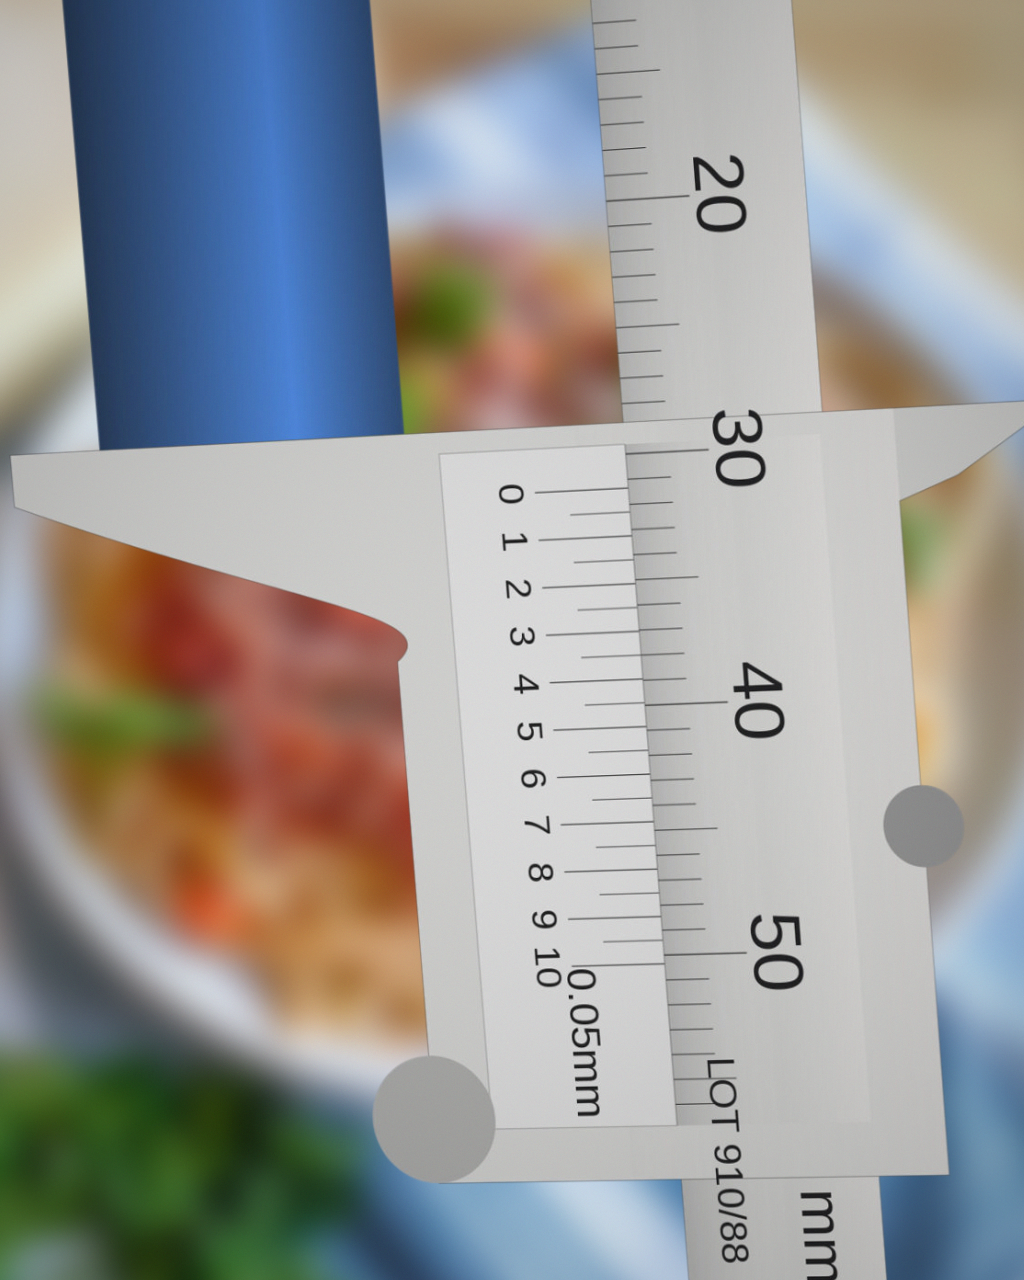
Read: 31.35mm
